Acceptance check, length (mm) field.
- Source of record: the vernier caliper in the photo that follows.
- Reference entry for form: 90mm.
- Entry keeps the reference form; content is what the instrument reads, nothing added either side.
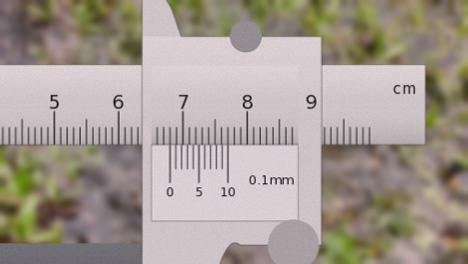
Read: 68.0mm
